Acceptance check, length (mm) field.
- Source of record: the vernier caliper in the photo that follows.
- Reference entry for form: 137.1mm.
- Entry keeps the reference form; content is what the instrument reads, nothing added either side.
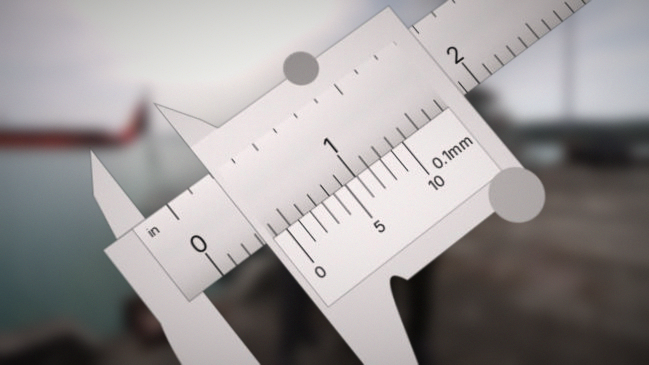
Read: 4.7mm
